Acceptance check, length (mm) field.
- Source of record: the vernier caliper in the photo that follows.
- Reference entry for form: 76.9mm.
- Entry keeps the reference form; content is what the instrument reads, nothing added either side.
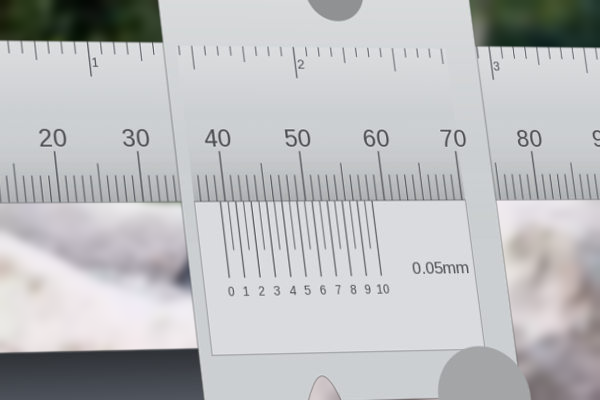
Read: 39.4mm
